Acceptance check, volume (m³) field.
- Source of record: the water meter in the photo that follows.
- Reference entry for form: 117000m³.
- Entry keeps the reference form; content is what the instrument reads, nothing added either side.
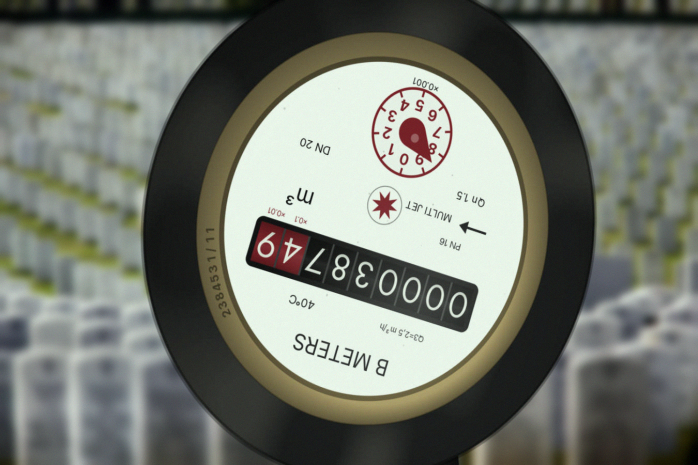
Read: 387.498m³
